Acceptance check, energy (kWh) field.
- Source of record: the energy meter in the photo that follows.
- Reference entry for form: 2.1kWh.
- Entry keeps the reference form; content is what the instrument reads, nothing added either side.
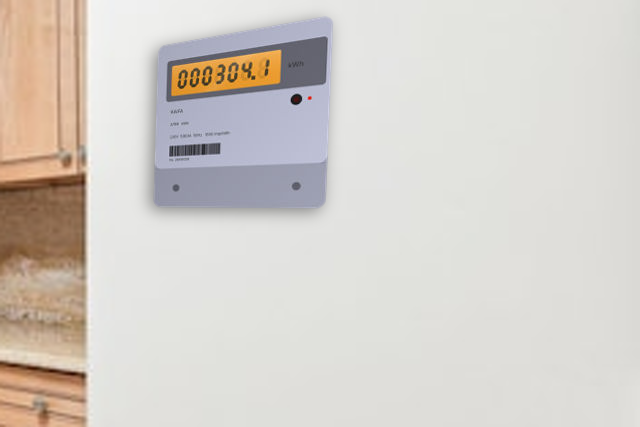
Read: 304.1kWh
